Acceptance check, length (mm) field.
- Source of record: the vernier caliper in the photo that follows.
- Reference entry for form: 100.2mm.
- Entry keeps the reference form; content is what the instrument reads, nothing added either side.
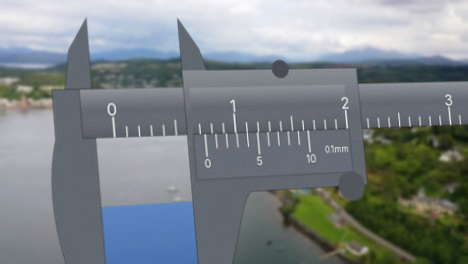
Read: 7.4mm
